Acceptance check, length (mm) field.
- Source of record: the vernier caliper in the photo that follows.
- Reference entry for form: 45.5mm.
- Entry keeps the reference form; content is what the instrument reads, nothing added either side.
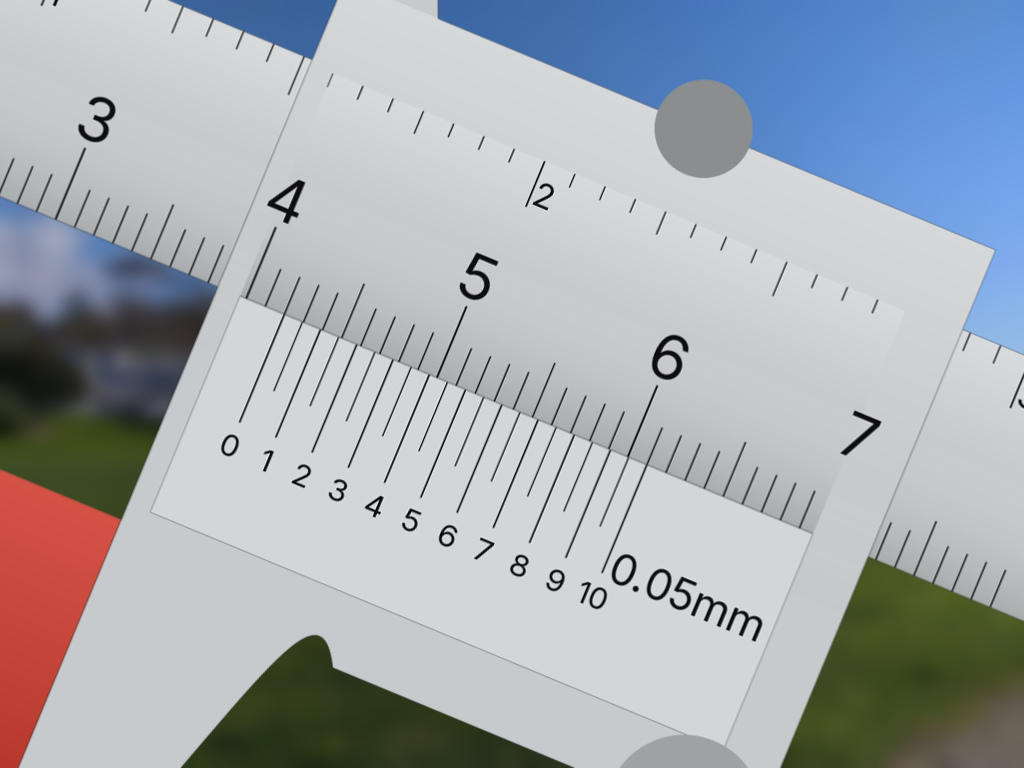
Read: 42.0mm
